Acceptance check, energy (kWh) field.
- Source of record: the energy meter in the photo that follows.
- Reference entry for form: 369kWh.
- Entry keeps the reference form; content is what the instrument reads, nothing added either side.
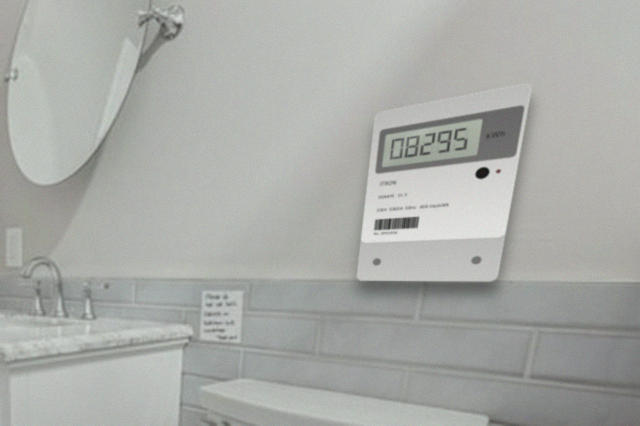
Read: 8295kWh
